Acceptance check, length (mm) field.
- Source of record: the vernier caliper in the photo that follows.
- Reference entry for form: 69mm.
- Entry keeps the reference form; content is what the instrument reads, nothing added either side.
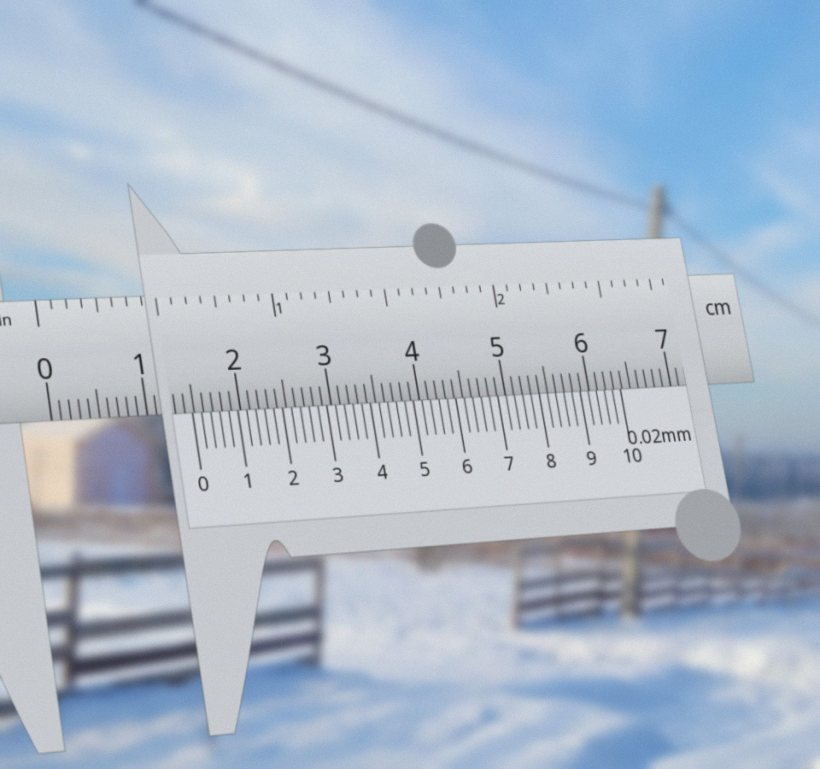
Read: 14.8mm
